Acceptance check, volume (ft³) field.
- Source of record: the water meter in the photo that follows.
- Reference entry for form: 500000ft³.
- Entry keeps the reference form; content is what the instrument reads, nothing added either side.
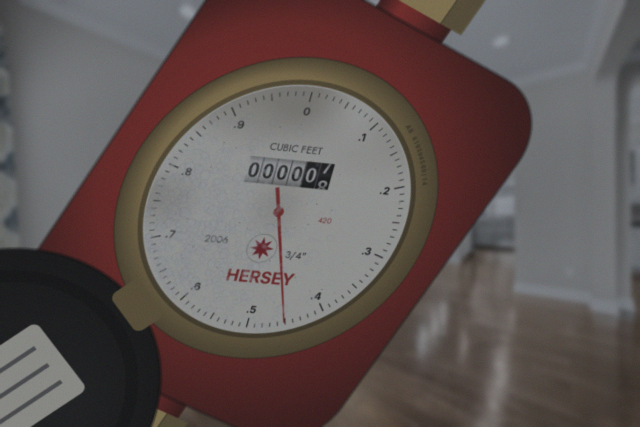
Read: 7.45ft³
